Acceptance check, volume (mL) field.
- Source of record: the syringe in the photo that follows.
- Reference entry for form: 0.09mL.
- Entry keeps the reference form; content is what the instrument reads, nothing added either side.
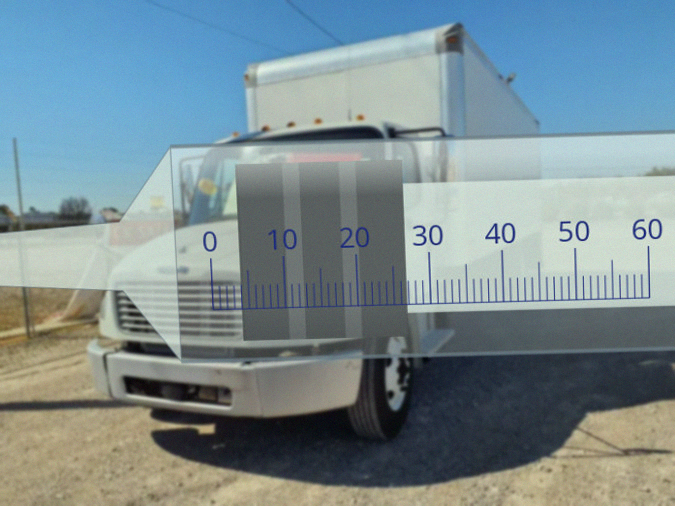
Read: 4mL
